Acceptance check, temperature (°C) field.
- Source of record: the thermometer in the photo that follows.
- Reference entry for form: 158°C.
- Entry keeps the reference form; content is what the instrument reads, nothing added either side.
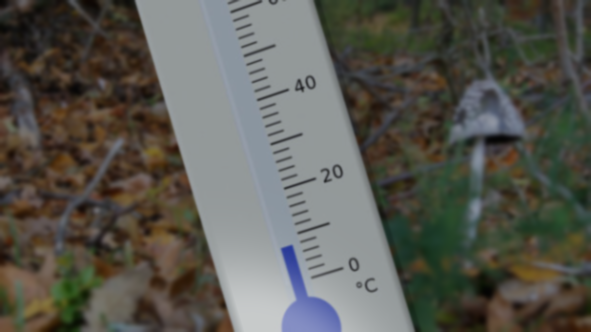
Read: 8°C
